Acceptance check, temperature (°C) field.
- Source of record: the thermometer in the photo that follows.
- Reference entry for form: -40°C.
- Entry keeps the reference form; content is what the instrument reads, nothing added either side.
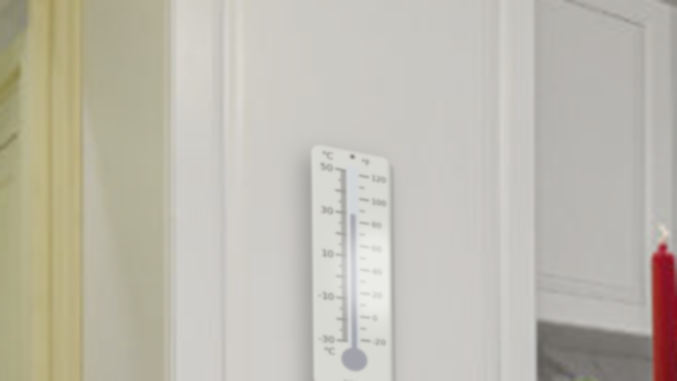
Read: 30°C
